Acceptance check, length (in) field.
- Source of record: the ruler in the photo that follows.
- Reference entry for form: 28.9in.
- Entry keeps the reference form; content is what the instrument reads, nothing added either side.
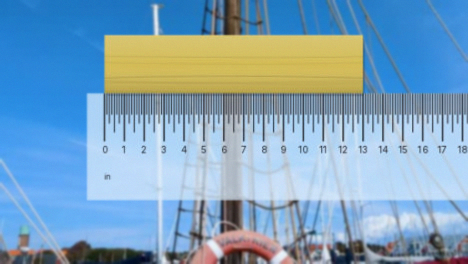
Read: 13in
